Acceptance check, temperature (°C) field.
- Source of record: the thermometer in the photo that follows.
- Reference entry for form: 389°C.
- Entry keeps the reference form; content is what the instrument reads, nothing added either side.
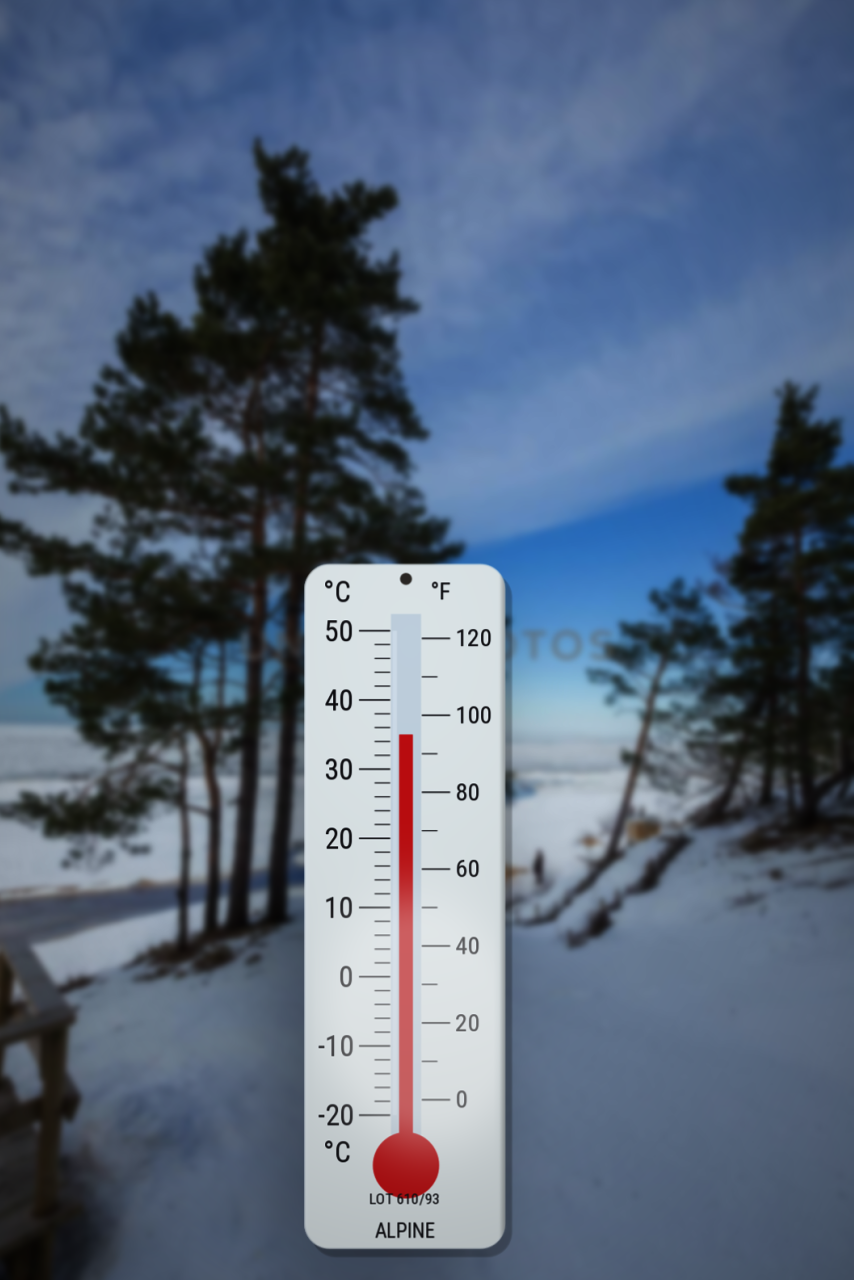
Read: 35°C
